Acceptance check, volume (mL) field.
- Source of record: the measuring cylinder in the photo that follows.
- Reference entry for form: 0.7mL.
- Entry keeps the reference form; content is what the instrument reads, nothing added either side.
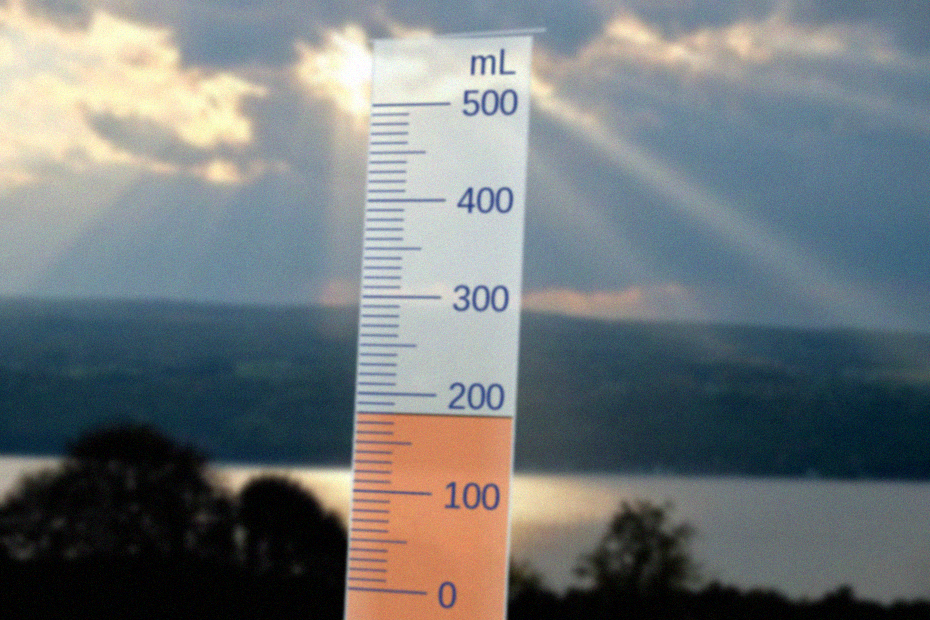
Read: 180mL
